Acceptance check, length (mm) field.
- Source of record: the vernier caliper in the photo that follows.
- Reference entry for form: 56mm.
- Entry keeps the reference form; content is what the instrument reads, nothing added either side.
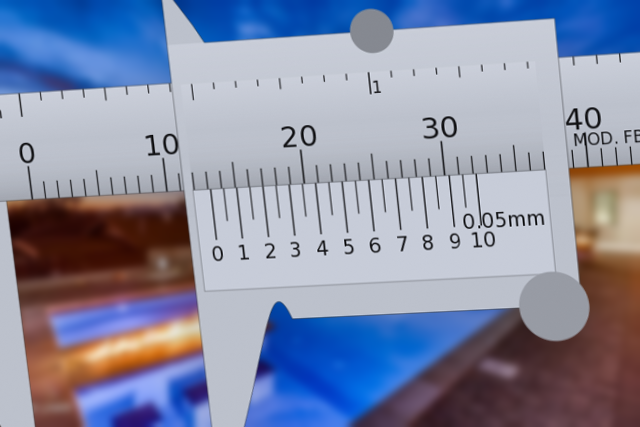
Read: 13.2mm
